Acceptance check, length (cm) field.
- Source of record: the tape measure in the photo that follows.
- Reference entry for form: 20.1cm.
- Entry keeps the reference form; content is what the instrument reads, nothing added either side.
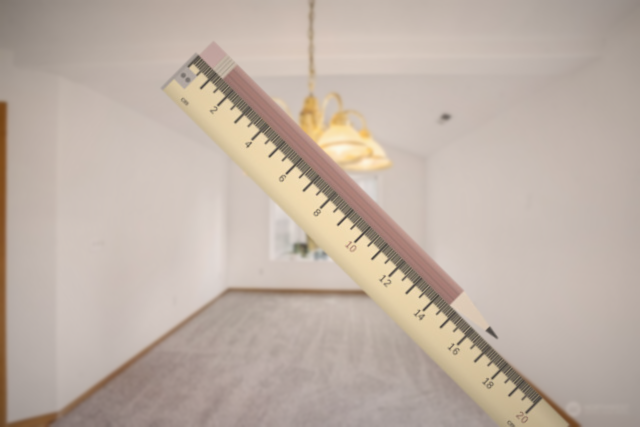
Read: 17cm
